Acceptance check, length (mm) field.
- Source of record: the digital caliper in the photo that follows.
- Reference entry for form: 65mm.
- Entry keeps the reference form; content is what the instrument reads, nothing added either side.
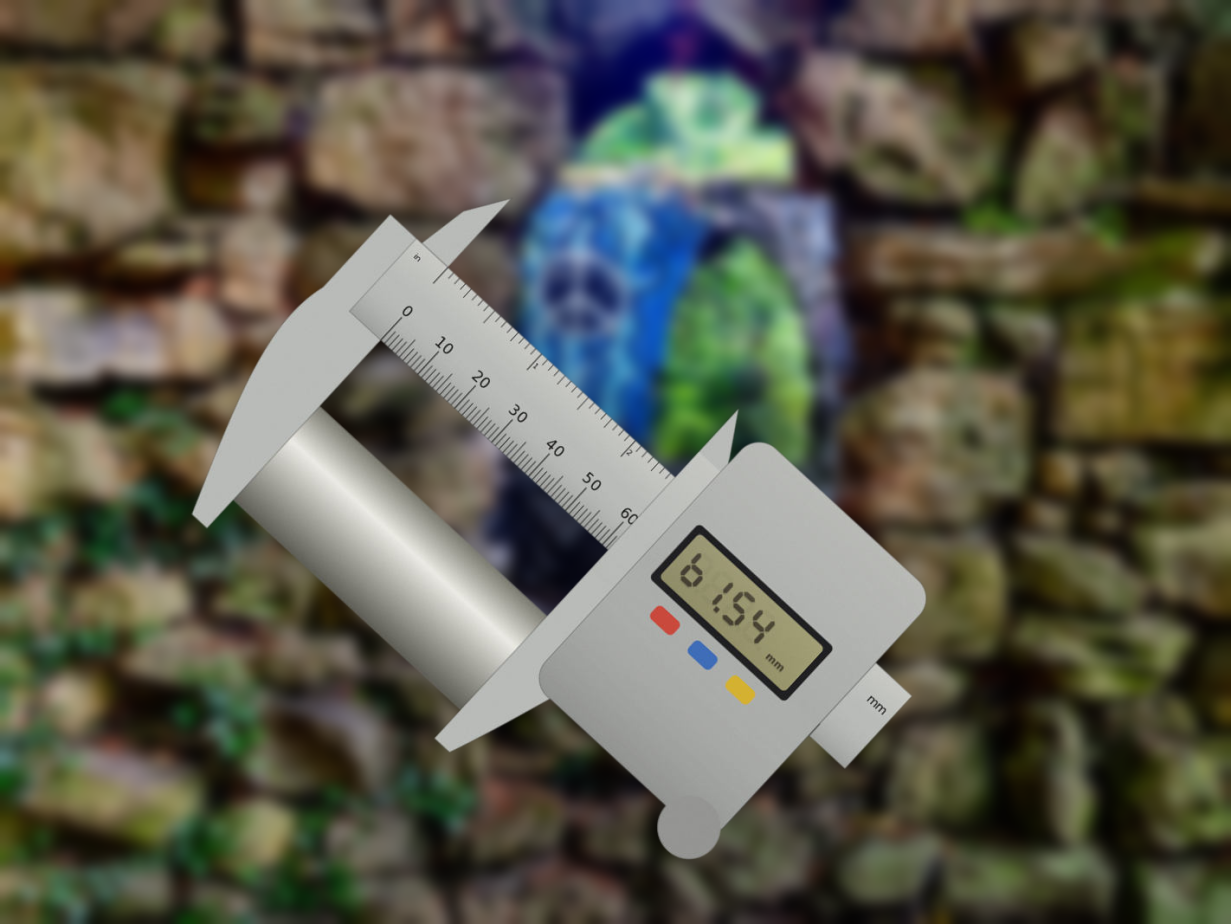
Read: 61.54mm
